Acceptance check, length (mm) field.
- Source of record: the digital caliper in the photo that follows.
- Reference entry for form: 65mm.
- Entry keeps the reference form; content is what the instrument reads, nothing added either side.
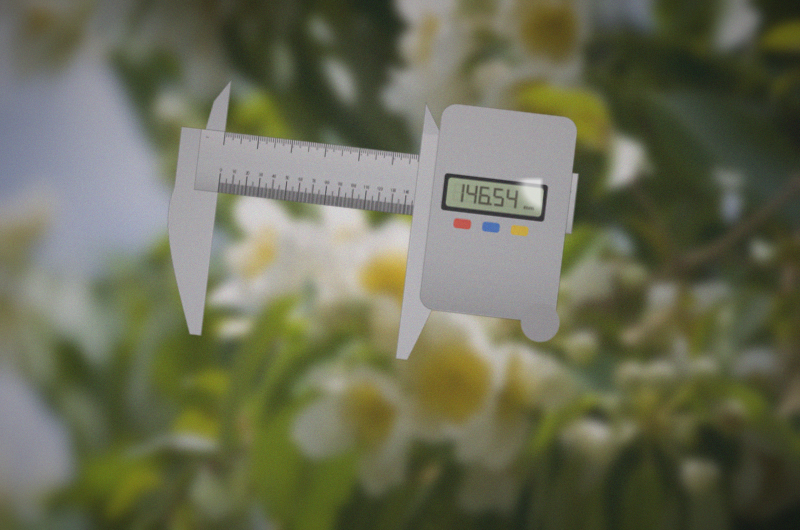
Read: 146.54mm
